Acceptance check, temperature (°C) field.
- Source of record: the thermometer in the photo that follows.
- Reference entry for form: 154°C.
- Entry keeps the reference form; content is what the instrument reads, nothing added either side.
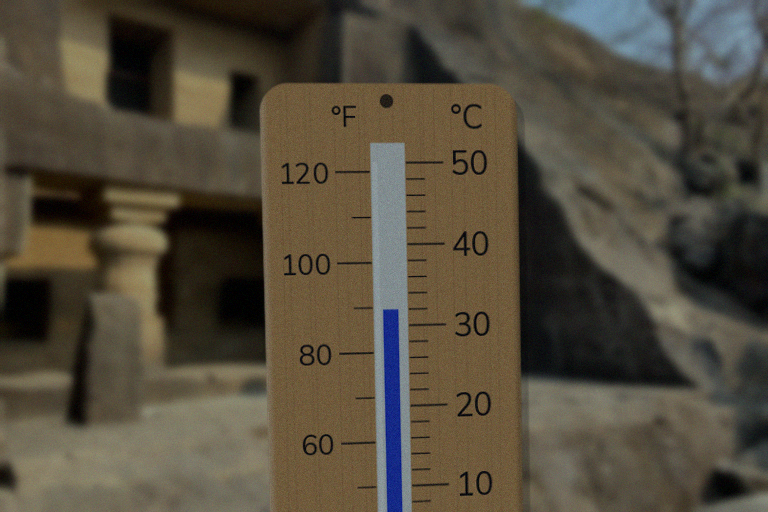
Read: 32°C
